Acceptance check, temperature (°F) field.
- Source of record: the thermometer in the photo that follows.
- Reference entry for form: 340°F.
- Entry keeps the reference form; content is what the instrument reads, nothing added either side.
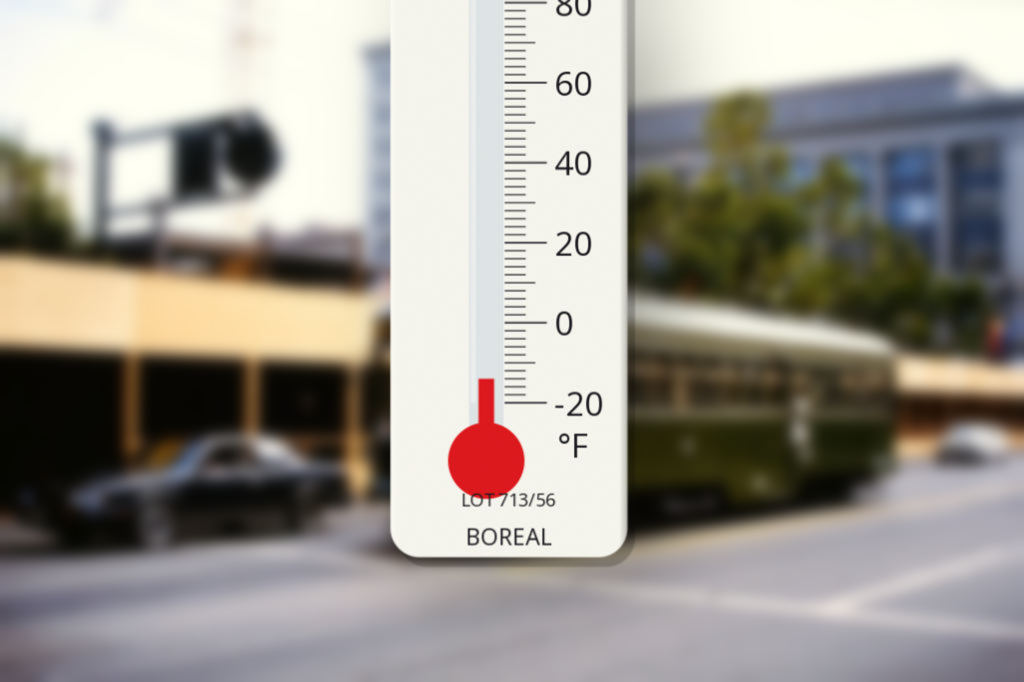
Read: -14°F
